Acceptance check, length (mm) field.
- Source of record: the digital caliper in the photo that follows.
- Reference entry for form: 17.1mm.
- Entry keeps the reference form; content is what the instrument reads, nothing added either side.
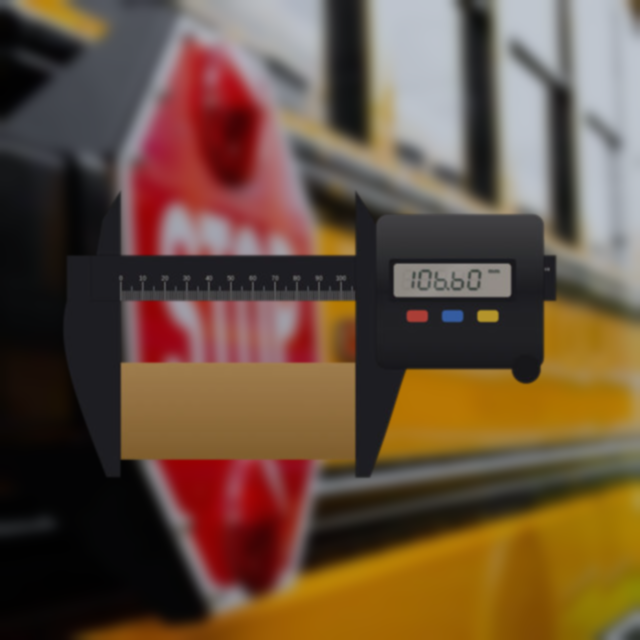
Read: 106.60mm
